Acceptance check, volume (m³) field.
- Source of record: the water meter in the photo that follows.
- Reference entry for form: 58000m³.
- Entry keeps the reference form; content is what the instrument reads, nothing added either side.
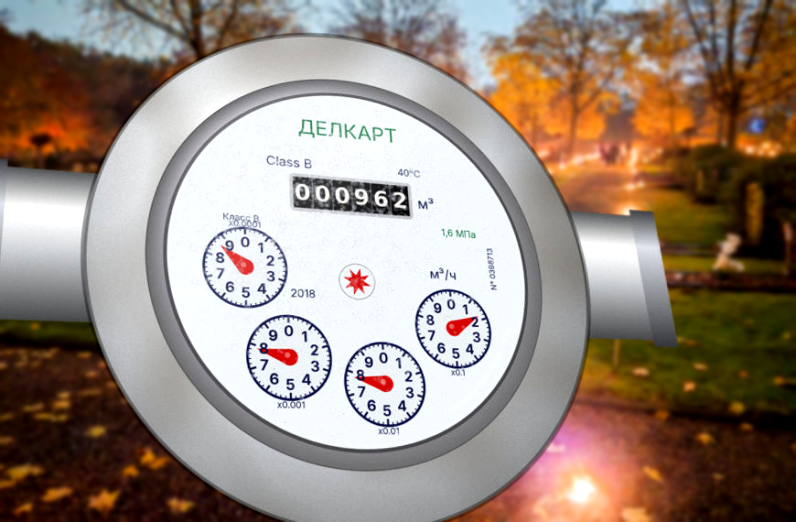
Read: 962.1778m³
